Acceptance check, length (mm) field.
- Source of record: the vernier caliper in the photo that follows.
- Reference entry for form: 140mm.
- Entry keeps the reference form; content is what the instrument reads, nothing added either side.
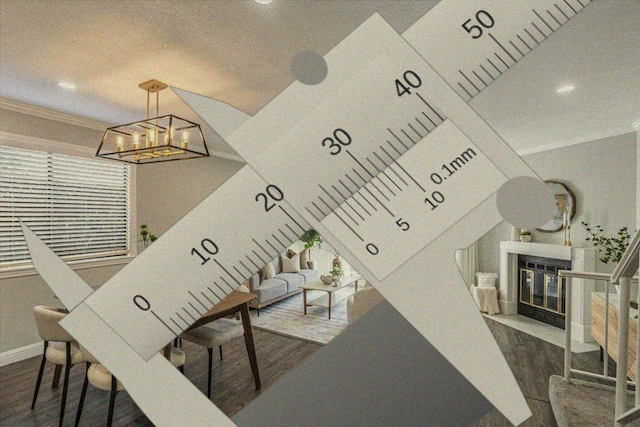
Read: 24.0mm
